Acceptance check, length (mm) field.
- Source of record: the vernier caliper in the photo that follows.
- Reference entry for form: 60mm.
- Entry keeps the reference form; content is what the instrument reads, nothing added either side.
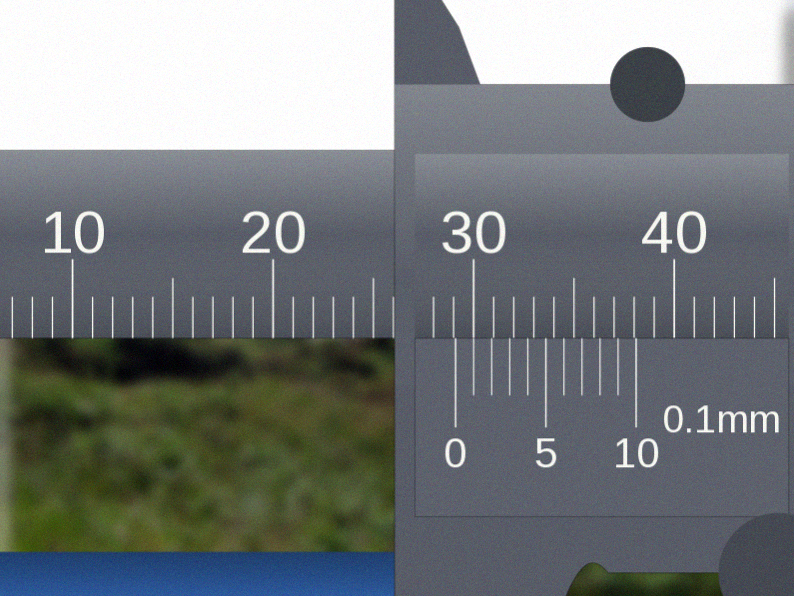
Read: 29.1mm
